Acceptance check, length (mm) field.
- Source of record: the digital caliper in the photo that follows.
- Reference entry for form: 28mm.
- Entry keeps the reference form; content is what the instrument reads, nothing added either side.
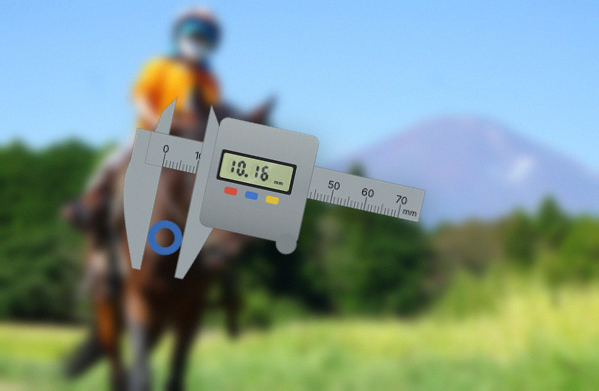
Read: 10.16mm
